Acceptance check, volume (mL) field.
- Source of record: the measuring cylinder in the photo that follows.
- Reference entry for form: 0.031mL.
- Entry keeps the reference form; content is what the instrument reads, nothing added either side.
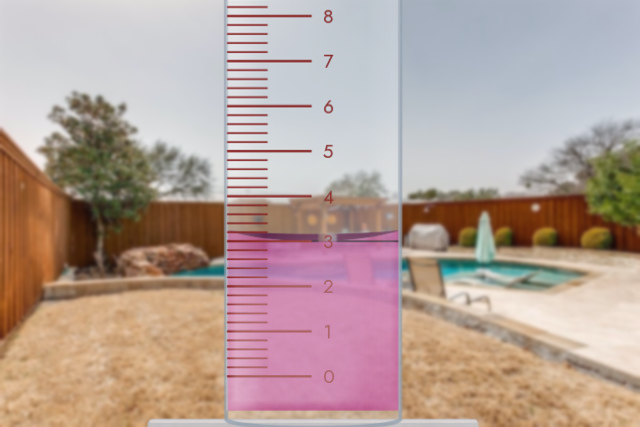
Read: 3mL
